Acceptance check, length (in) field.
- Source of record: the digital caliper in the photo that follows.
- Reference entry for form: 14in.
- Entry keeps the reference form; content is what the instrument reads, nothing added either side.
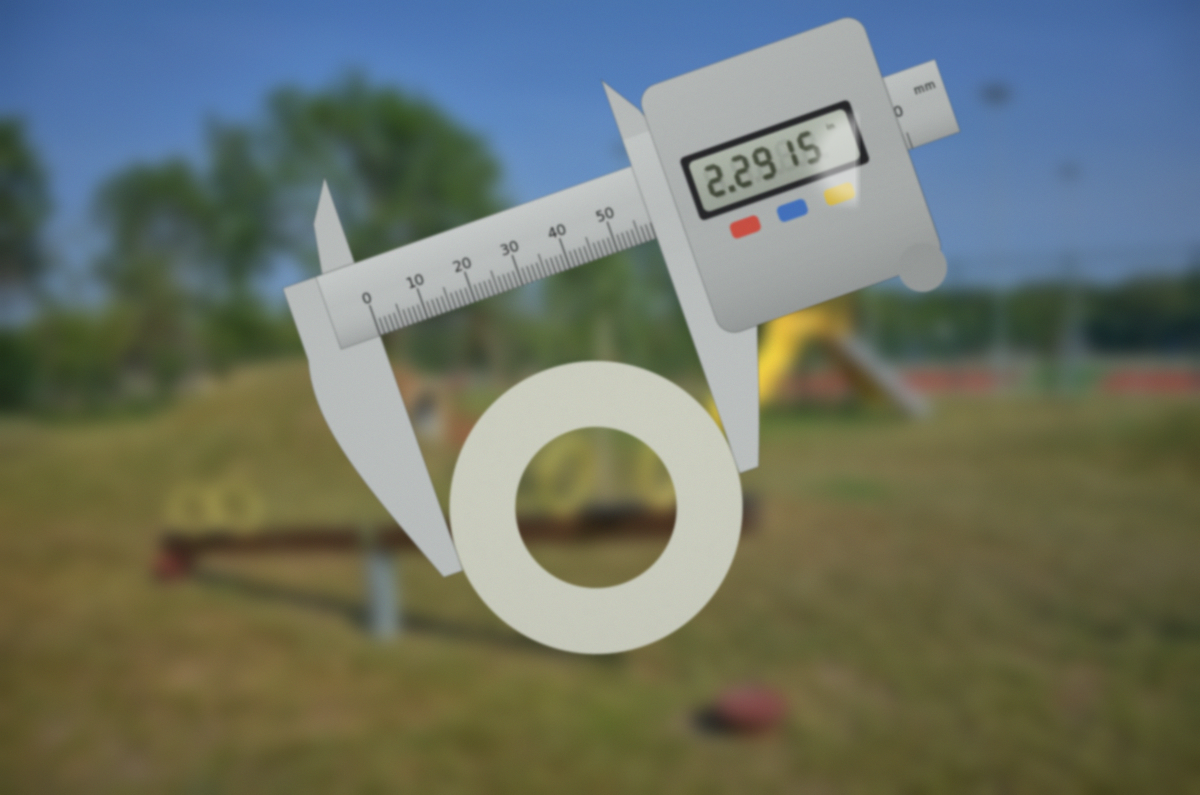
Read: 2.2915in
